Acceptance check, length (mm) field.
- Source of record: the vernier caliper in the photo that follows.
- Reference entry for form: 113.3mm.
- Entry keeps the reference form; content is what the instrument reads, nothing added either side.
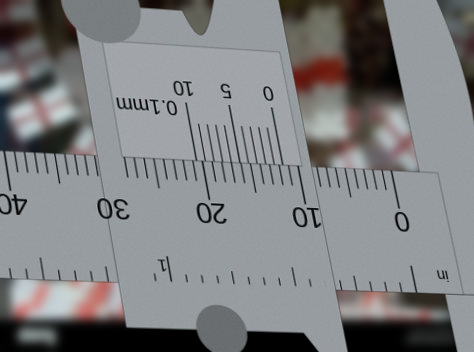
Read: 11.6mm
